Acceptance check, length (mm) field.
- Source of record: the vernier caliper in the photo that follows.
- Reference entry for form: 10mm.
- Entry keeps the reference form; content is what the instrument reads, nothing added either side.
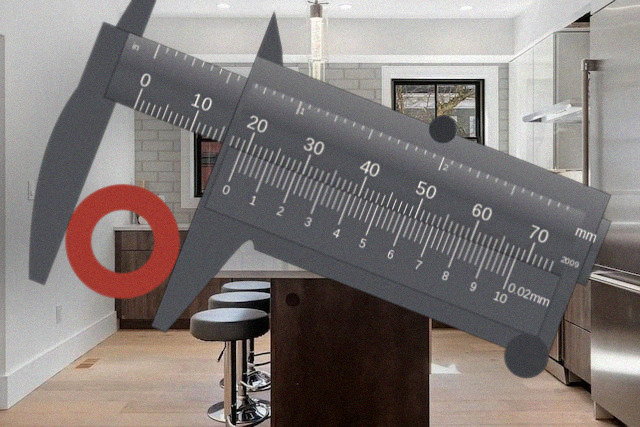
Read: 19.0mm
